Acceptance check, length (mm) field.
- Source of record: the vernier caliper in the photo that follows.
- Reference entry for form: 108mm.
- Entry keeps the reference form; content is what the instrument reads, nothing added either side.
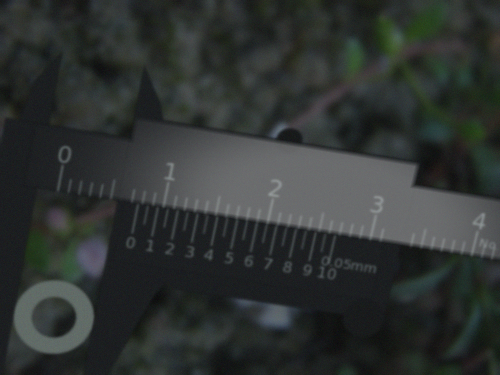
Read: 7.6mm
